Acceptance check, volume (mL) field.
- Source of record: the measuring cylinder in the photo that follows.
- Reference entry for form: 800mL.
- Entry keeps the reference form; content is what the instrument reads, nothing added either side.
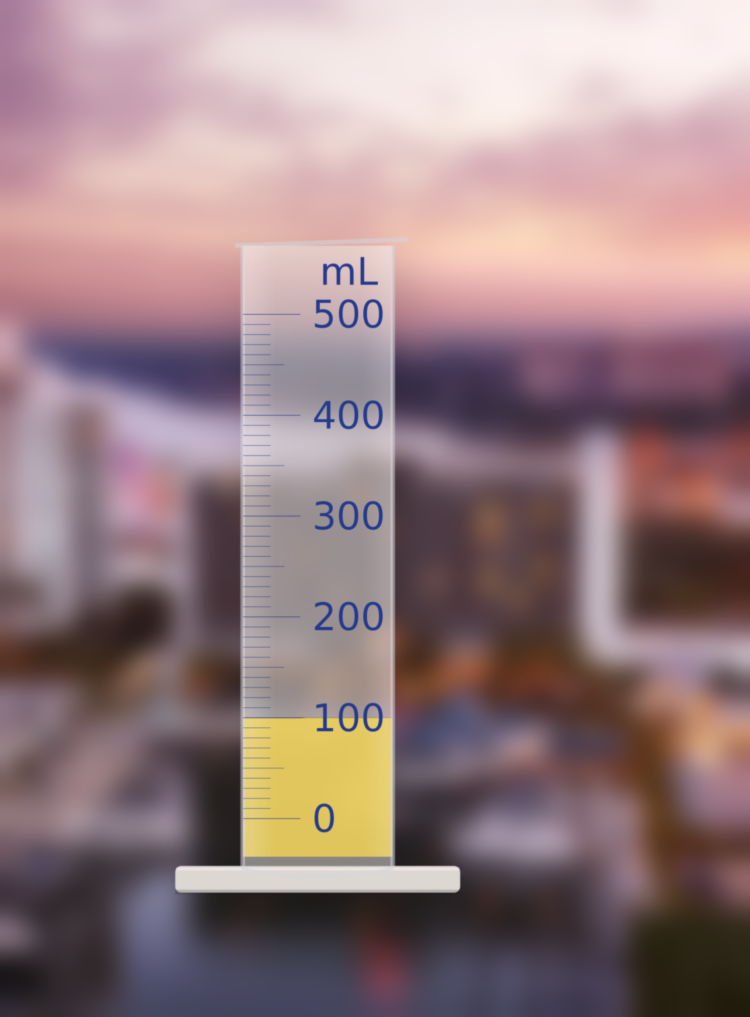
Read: 100mL
